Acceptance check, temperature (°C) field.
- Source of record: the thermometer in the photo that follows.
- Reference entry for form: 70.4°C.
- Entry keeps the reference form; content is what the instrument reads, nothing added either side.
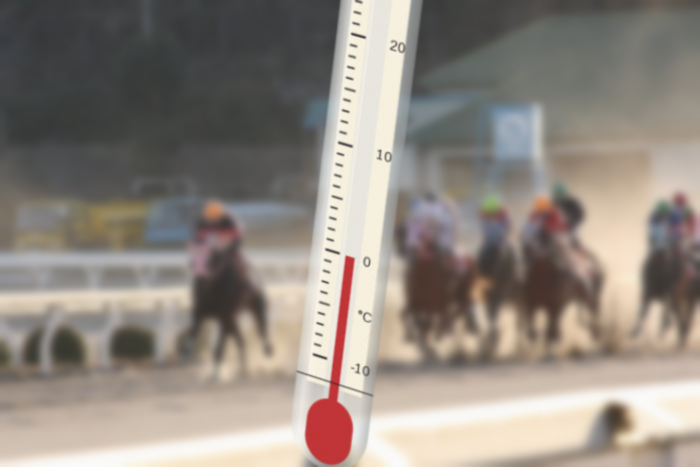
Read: 0°C
